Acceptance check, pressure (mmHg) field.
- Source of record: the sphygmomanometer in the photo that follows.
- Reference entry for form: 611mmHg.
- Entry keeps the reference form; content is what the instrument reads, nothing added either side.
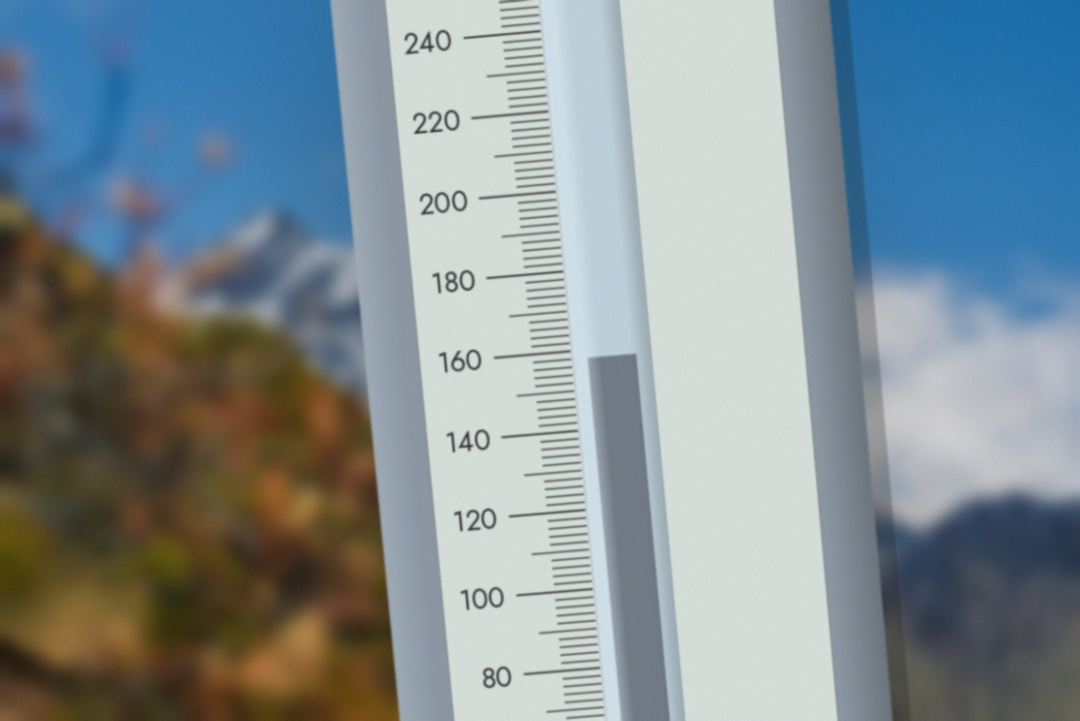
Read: 158mmHg
